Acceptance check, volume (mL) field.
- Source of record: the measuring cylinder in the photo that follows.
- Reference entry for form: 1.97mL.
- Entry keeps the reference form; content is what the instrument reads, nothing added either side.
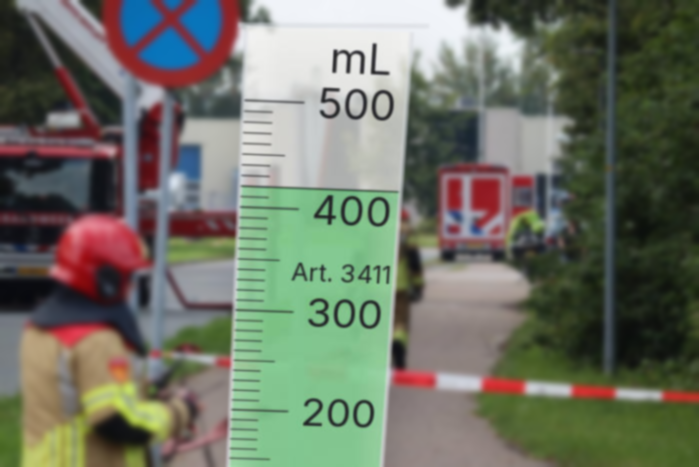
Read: 420mL
